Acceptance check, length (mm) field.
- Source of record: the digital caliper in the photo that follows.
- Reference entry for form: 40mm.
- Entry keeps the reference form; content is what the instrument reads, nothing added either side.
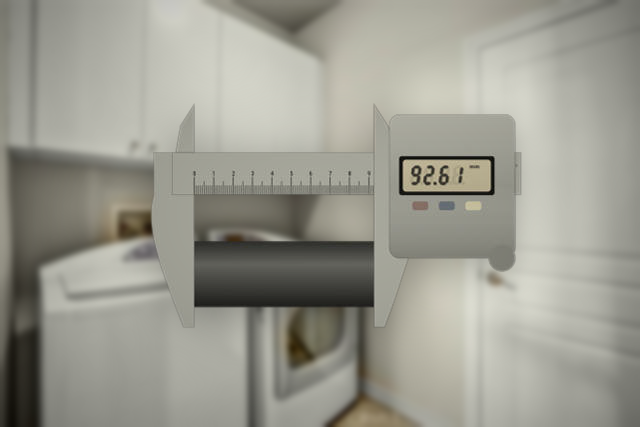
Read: 92.61mm
